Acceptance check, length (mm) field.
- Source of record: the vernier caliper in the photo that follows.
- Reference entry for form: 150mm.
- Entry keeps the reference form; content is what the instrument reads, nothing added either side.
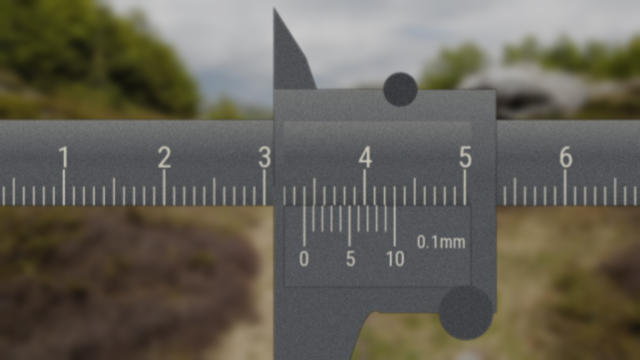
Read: 34.0mm
